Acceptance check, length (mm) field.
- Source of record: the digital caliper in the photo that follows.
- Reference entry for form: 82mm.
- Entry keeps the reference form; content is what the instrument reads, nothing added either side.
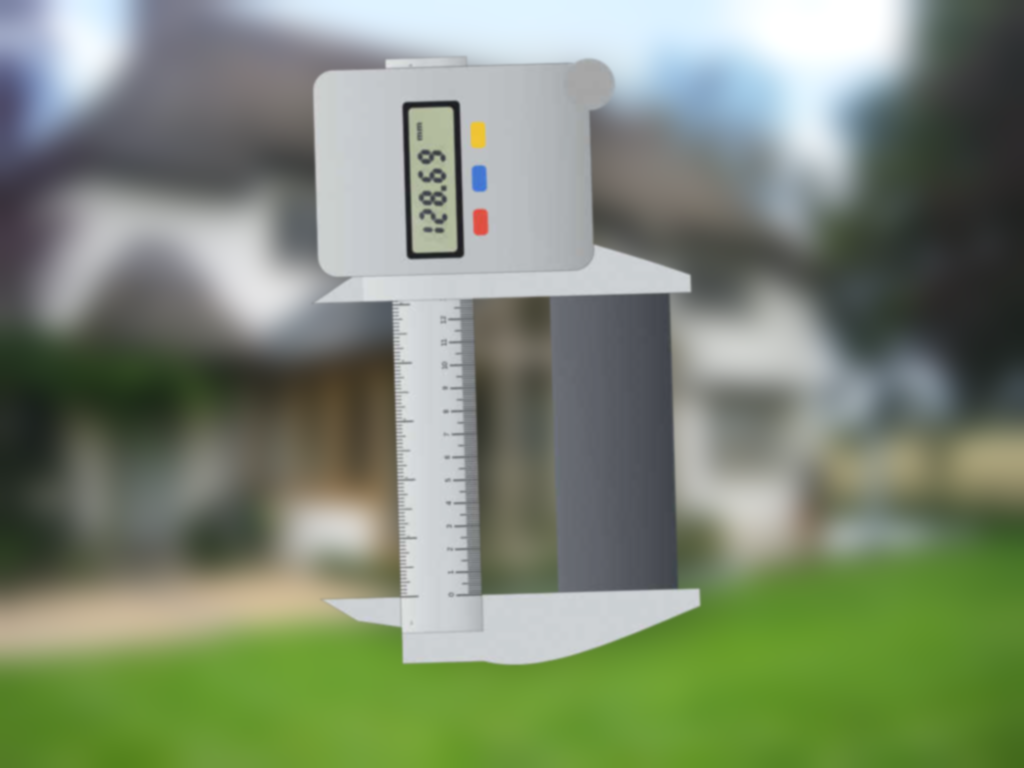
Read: 128.69mm
